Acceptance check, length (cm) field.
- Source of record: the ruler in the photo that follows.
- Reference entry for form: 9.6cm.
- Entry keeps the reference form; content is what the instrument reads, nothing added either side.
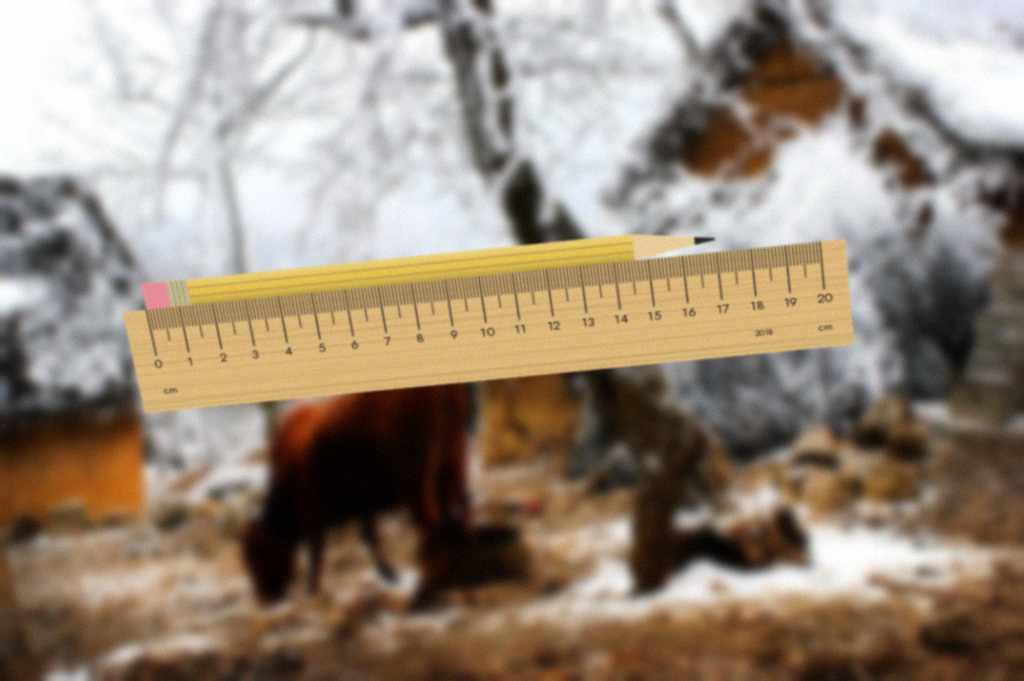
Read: 17cm
